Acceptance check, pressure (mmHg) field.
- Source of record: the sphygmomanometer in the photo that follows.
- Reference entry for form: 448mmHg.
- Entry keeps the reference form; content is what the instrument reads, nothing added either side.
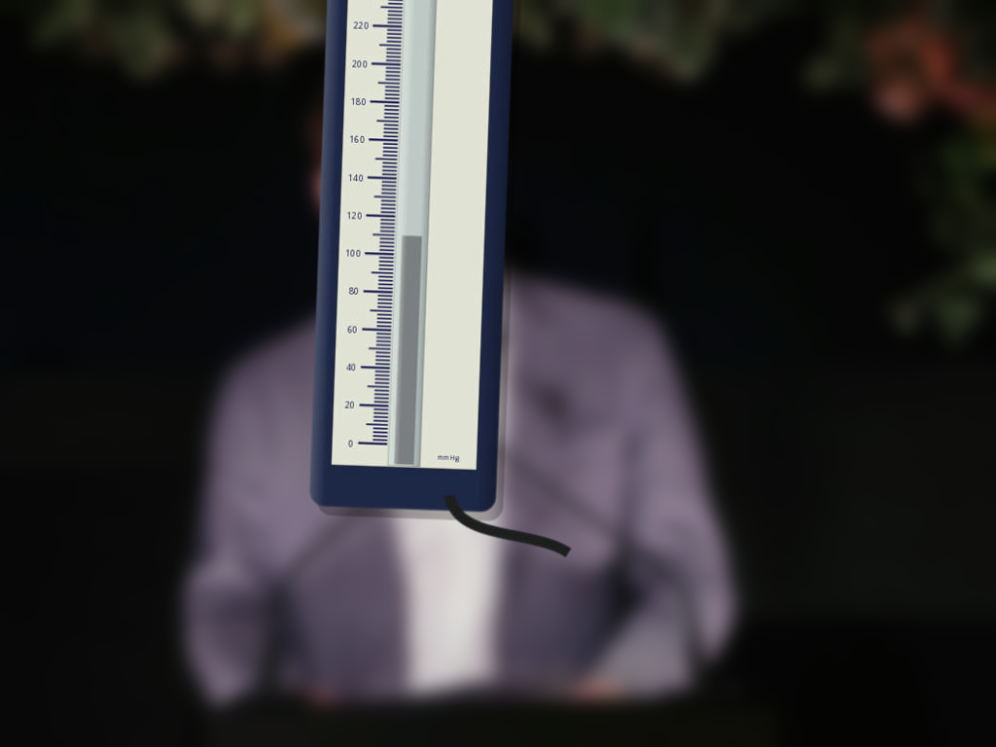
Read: 110mmHg
